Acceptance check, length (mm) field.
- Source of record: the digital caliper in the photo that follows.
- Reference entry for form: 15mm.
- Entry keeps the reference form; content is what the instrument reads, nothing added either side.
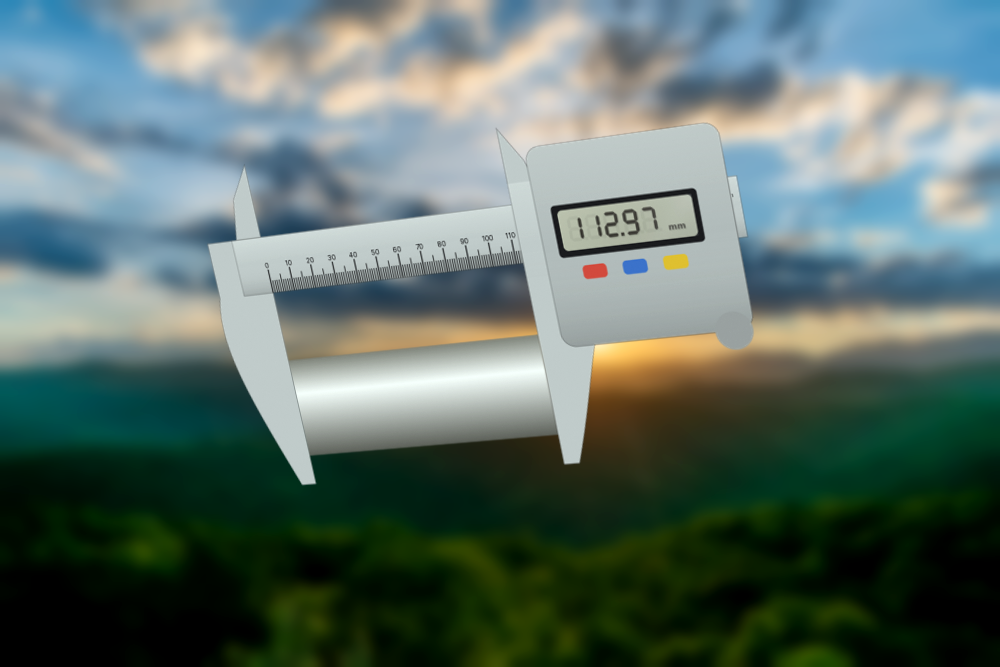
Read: 112.97mm
